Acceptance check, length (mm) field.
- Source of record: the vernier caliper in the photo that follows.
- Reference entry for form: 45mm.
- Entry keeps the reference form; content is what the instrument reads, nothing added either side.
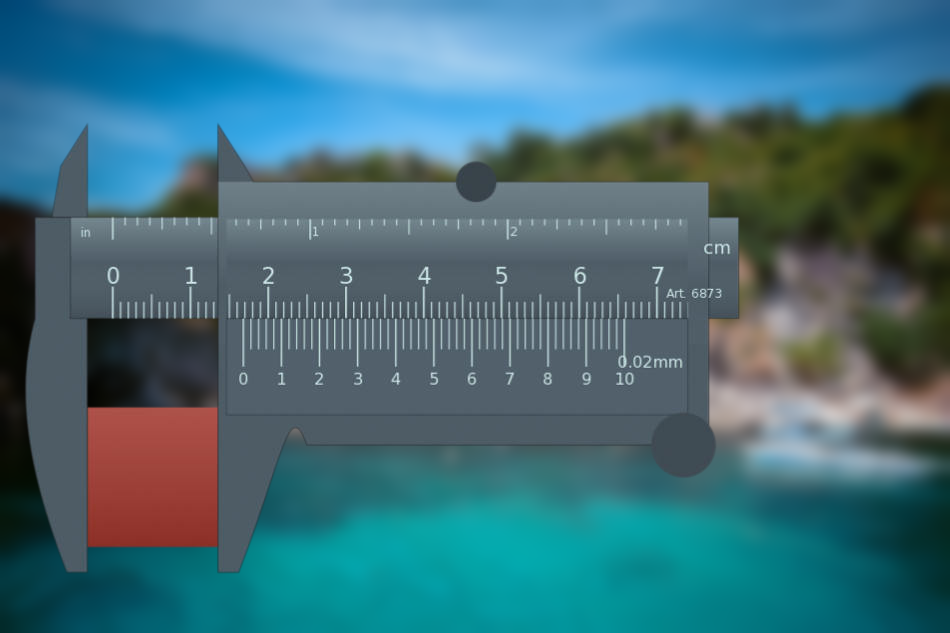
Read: 16.8mm
